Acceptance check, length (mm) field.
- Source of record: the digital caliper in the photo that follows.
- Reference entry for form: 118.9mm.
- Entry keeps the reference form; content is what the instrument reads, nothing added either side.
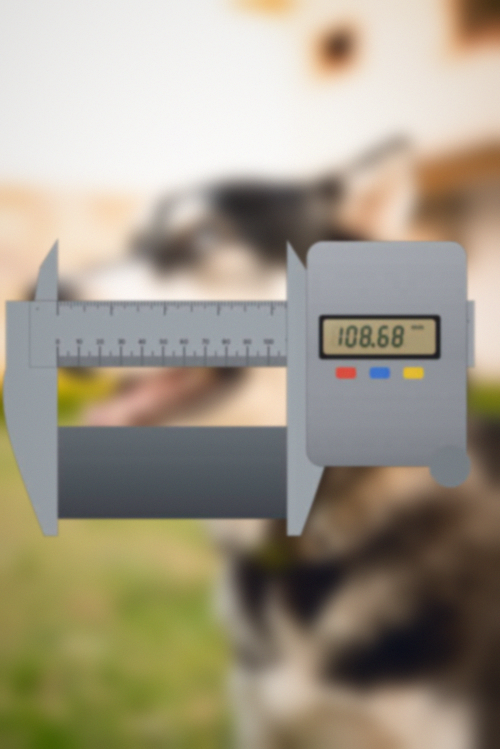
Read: 108.68mm
